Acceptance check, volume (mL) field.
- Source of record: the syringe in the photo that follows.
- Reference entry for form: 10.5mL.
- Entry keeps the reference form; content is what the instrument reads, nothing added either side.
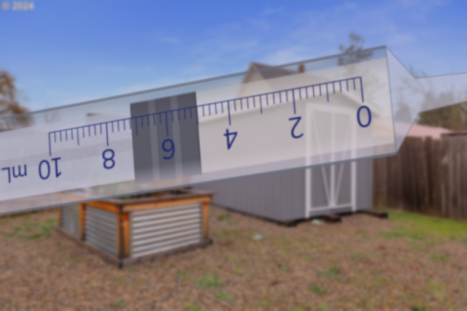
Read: 5mL
